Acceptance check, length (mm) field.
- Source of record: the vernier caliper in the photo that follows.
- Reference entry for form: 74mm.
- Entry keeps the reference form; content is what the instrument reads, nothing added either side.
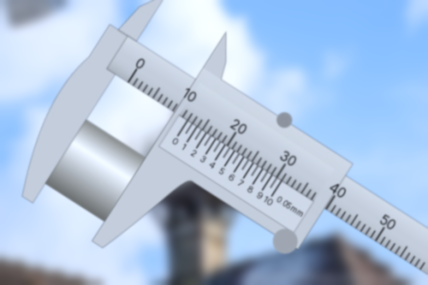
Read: 12.0mm
